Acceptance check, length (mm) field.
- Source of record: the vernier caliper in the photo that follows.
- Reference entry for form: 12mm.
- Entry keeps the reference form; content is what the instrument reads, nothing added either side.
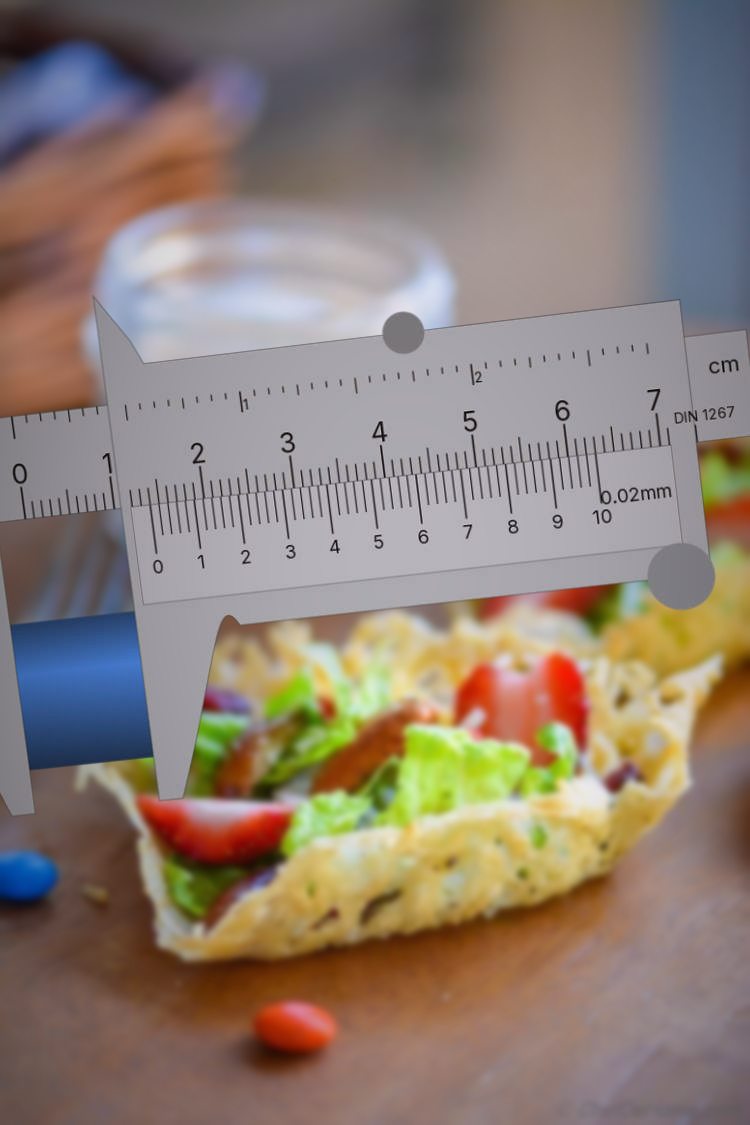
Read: 14.0mm
